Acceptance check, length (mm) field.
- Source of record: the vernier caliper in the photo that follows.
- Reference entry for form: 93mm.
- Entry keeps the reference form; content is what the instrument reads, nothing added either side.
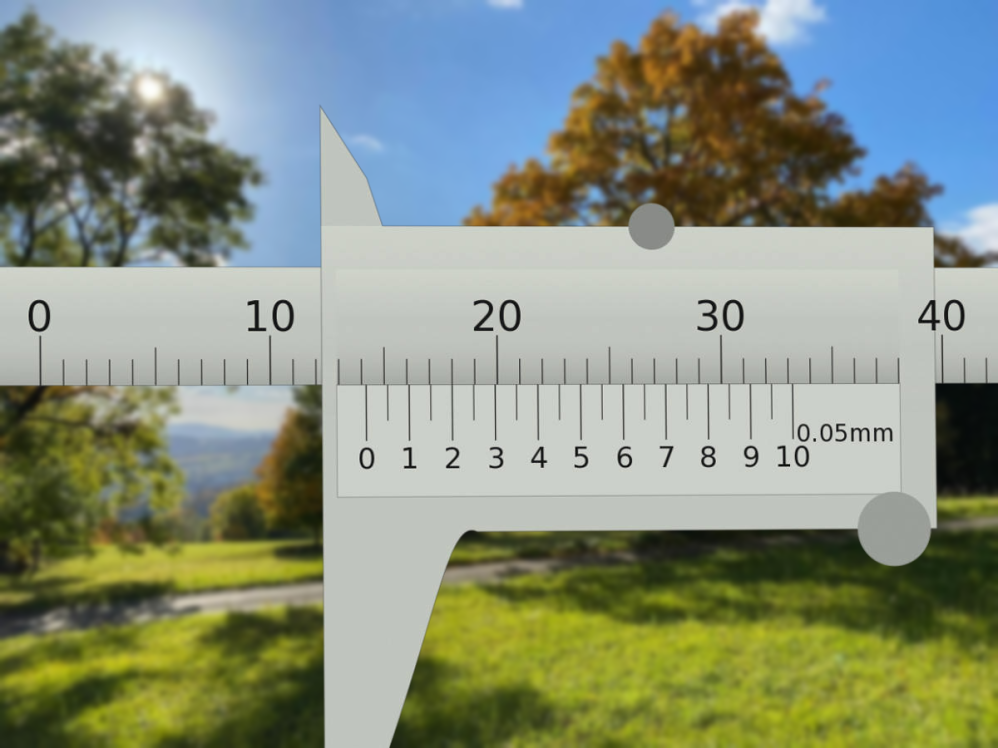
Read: 14.20mm
